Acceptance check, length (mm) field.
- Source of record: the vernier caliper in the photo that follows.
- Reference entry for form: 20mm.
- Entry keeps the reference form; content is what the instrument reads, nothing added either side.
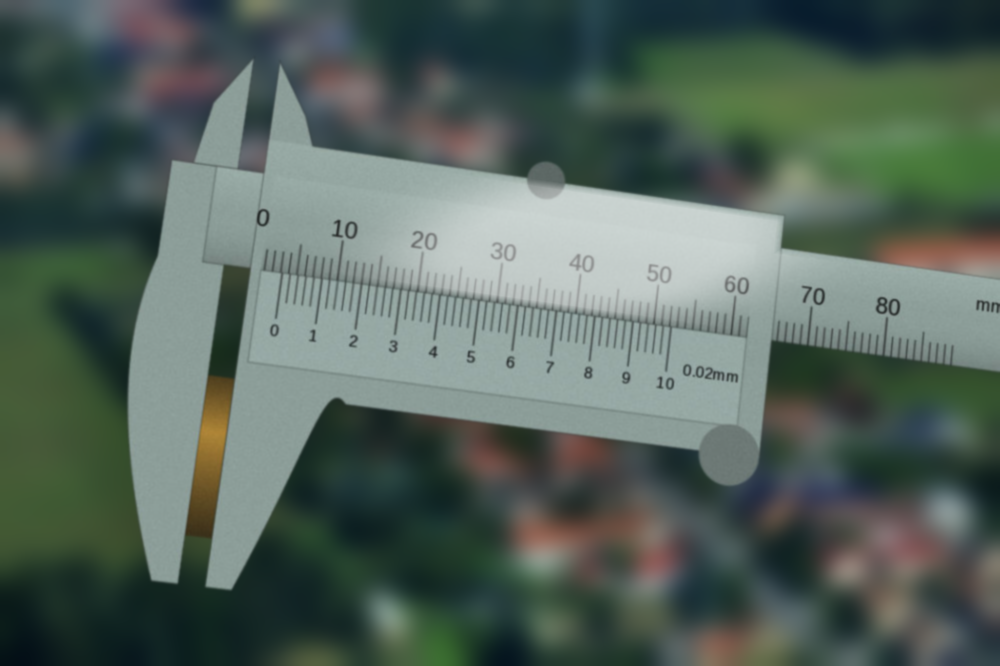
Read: 3.2mm
